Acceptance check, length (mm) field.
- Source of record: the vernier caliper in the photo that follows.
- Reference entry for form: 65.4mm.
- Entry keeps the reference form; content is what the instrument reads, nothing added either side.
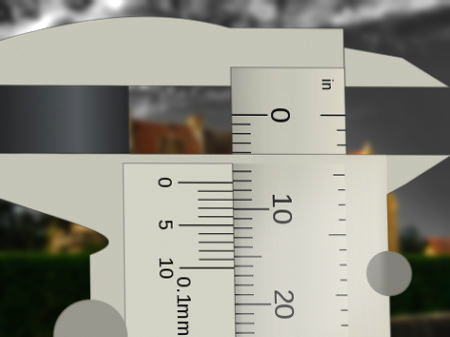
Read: 7.2mm
